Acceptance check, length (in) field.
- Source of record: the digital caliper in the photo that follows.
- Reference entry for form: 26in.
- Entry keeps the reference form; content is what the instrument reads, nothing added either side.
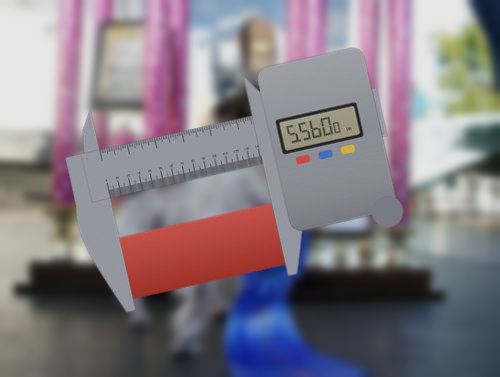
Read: 5.5600in
